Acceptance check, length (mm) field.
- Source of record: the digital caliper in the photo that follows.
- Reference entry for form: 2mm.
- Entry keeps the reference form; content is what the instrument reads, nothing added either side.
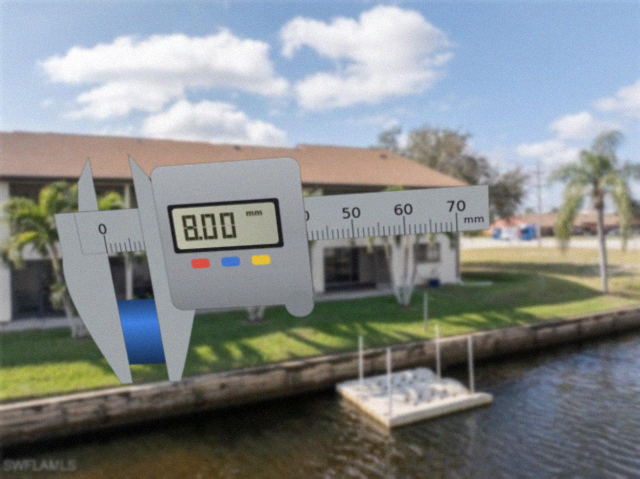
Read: 8.00mm
